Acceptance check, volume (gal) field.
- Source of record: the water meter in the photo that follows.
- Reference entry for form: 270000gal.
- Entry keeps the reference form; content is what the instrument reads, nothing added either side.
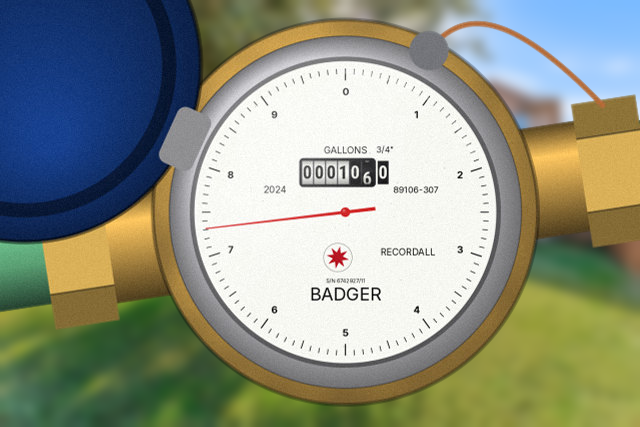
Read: 1057.3gal
